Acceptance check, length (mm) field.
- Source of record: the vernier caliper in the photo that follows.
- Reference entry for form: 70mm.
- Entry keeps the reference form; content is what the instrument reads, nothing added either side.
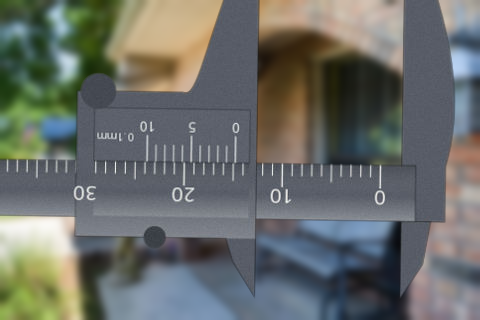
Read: 14.8mm
